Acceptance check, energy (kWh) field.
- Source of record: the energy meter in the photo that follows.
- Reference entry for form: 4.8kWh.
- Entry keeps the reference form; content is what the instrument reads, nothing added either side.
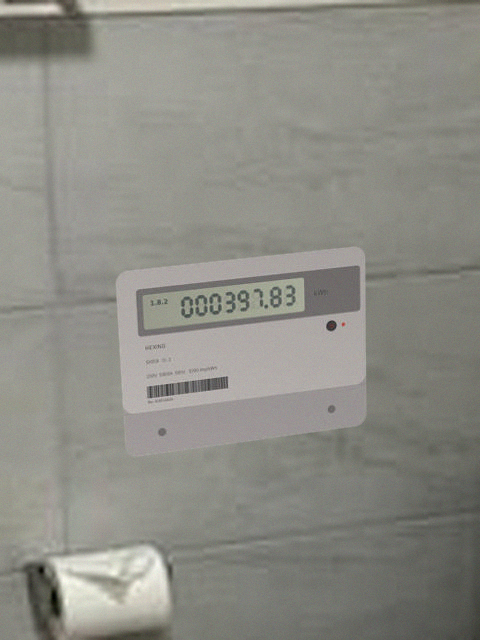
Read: 397.83kWh
